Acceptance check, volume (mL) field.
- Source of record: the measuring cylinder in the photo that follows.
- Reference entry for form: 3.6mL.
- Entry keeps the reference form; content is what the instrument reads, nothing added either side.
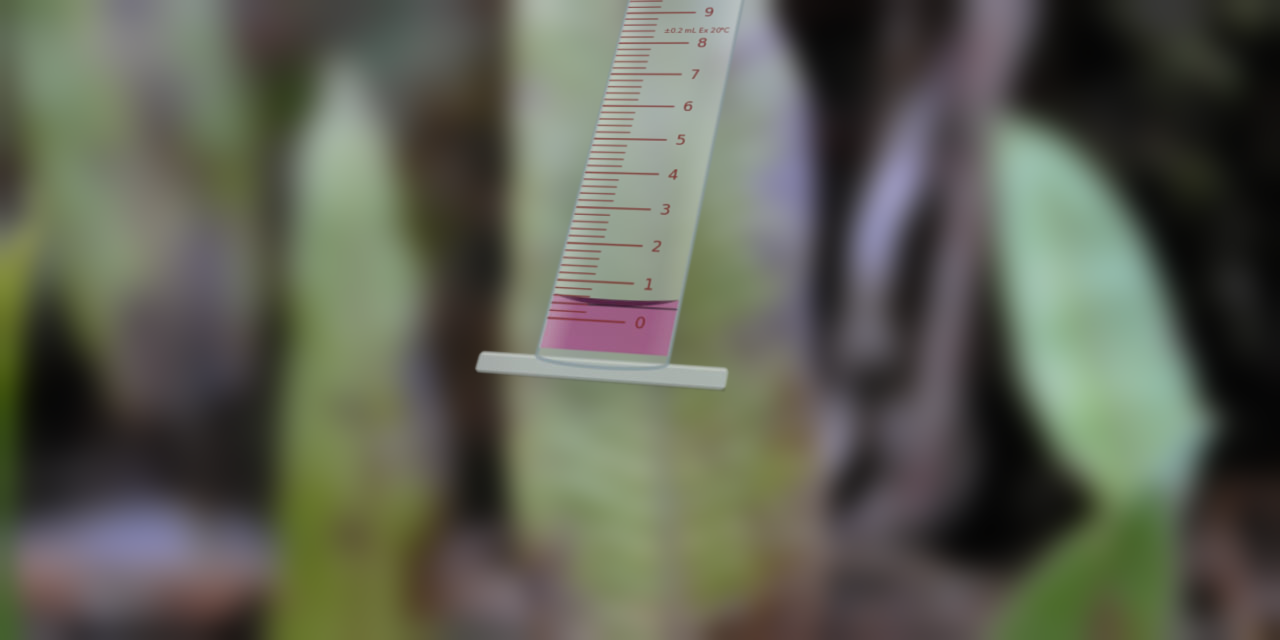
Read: 0.4mL
